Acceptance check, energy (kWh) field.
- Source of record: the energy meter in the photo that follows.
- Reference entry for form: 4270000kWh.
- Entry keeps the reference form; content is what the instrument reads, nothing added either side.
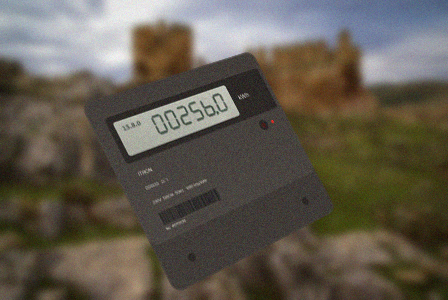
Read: 256.0kWh
